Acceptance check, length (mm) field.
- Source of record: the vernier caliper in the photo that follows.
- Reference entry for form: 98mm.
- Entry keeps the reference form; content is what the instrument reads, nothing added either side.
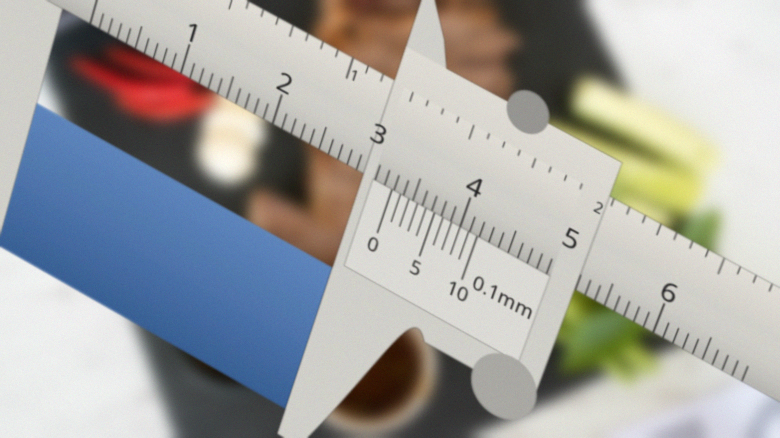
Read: 32.8mm
